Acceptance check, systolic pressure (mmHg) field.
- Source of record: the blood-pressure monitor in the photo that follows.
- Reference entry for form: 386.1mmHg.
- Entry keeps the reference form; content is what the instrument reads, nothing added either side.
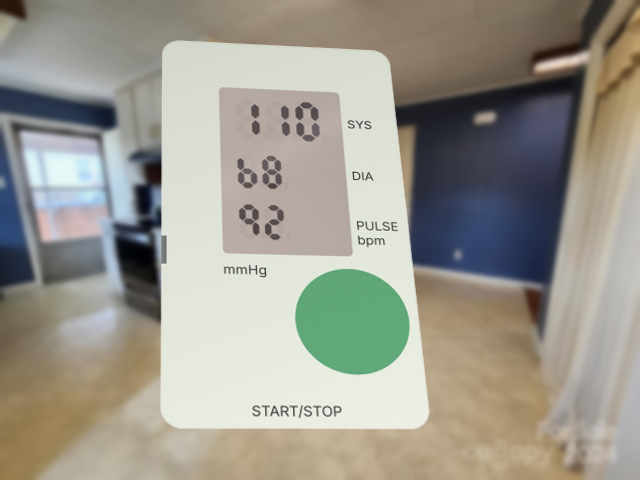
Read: 110mmHg
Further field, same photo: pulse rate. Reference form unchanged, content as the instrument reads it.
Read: 92bpm
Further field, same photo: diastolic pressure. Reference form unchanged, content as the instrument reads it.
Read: 68mmHg
